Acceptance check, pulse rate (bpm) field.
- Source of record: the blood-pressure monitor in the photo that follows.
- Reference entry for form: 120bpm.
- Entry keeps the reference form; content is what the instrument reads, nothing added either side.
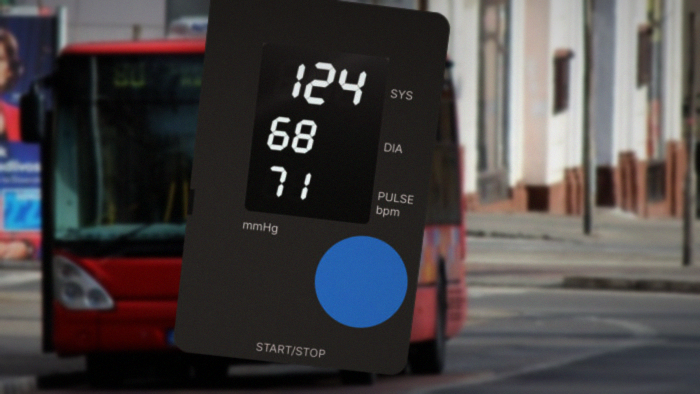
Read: 71bpm
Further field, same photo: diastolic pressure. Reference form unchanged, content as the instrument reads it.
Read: 68mmHg
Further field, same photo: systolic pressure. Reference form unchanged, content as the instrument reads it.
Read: 124mmHg
